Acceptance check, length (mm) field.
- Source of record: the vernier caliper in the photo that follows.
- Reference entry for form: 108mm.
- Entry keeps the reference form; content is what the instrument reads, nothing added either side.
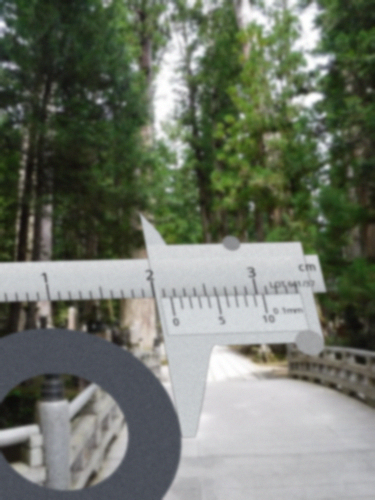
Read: 21.6mm
